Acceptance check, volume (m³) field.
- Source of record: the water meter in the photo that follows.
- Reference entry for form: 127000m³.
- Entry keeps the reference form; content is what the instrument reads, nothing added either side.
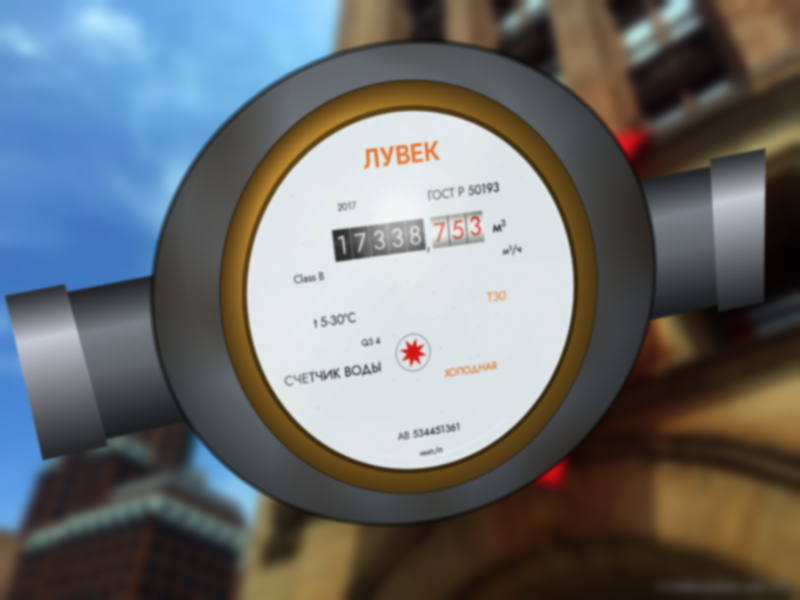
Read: 17338.753m³
